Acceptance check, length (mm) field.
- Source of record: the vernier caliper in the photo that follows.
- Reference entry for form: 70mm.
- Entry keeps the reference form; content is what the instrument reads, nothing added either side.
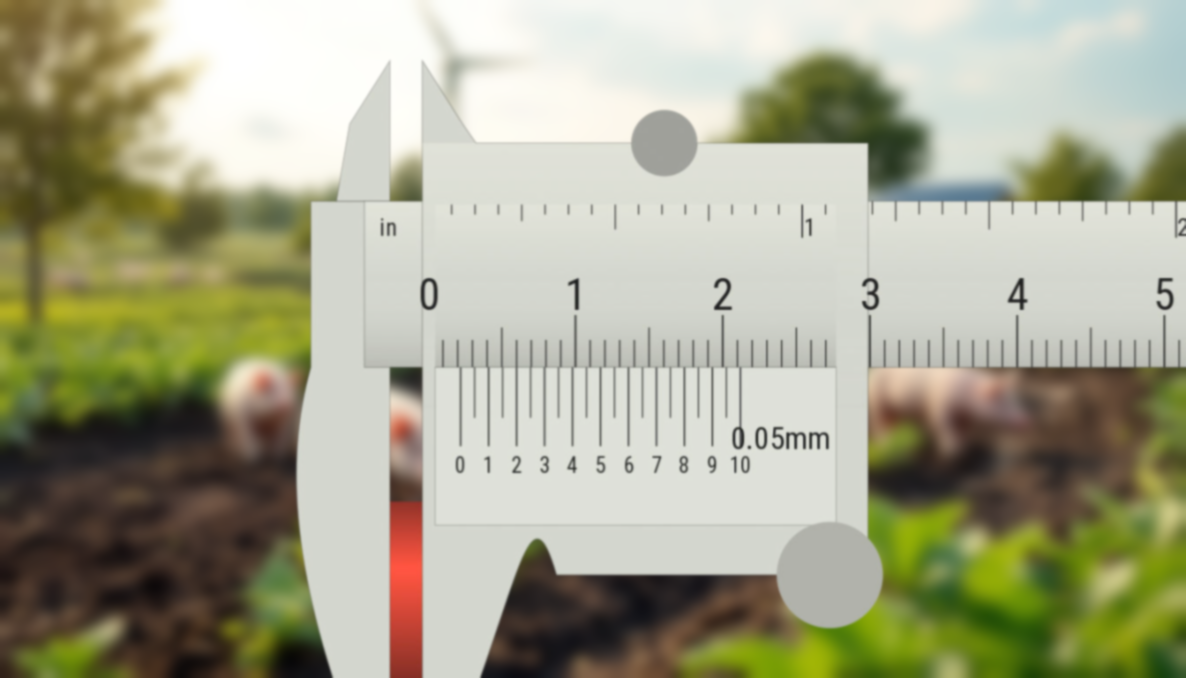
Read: 2.2mm
